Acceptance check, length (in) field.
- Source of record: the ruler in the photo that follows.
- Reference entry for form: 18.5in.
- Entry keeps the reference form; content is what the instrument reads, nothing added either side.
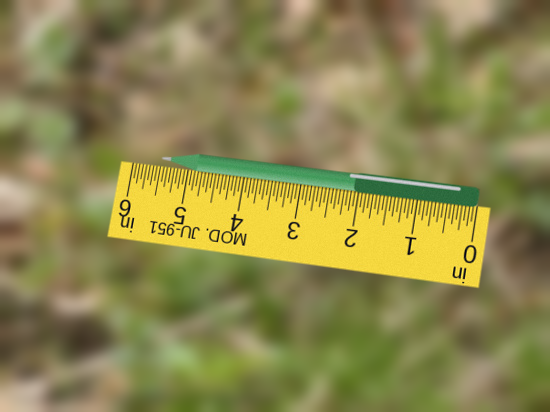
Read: 5.5in
